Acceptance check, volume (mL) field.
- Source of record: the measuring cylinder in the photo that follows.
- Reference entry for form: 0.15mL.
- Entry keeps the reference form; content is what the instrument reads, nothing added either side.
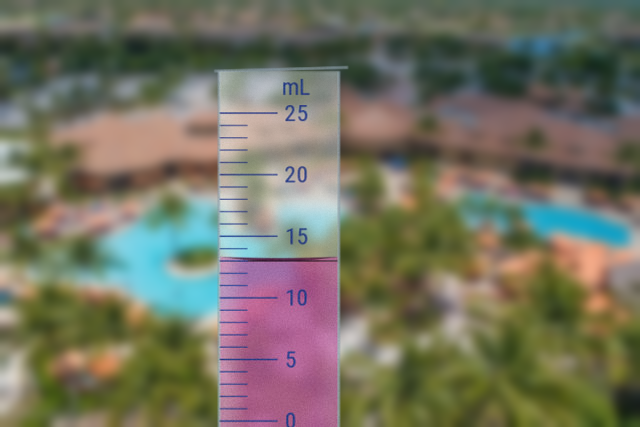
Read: 13mL
